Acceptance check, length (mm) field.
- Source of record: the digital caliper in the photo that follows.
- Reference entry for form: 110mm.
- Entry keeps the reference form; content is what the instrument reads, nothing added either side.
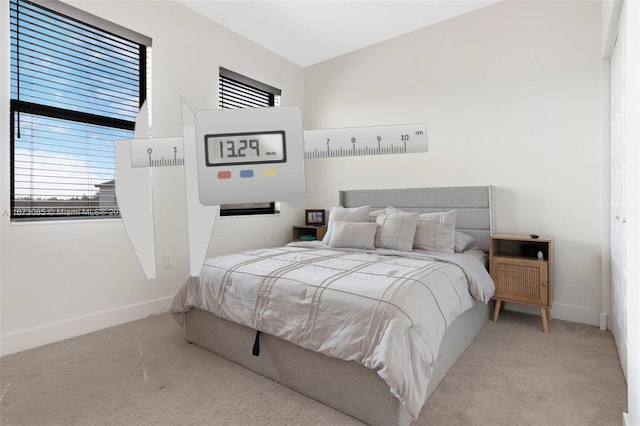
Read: 13.29mm
